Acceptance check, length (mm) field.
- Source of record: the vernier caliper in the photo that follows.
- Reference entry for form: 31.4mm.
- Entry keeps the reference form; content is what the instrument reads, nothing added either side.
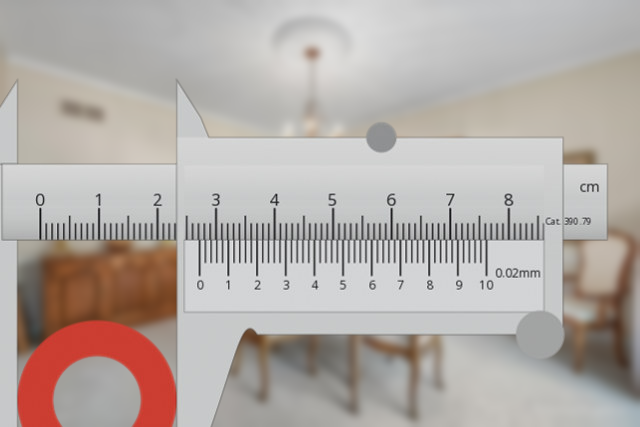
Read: 27.2mm
